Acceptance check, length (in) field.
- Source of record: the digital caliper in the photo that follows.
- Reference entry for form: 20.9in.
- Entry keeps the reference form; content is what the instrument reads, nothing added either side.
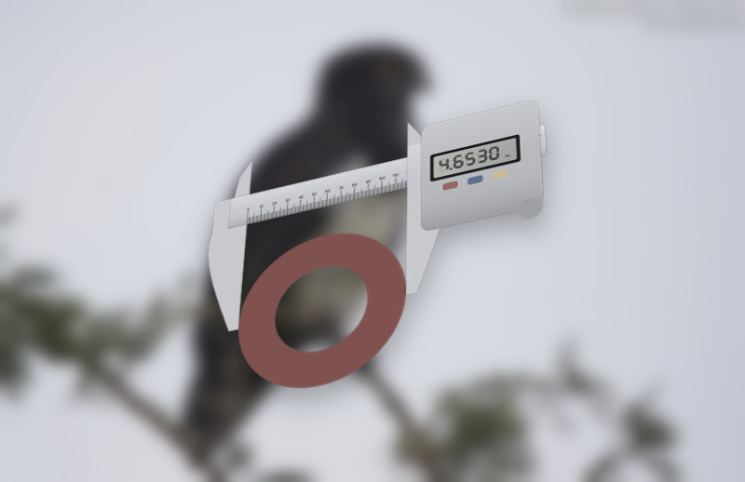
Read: 4.6530in
